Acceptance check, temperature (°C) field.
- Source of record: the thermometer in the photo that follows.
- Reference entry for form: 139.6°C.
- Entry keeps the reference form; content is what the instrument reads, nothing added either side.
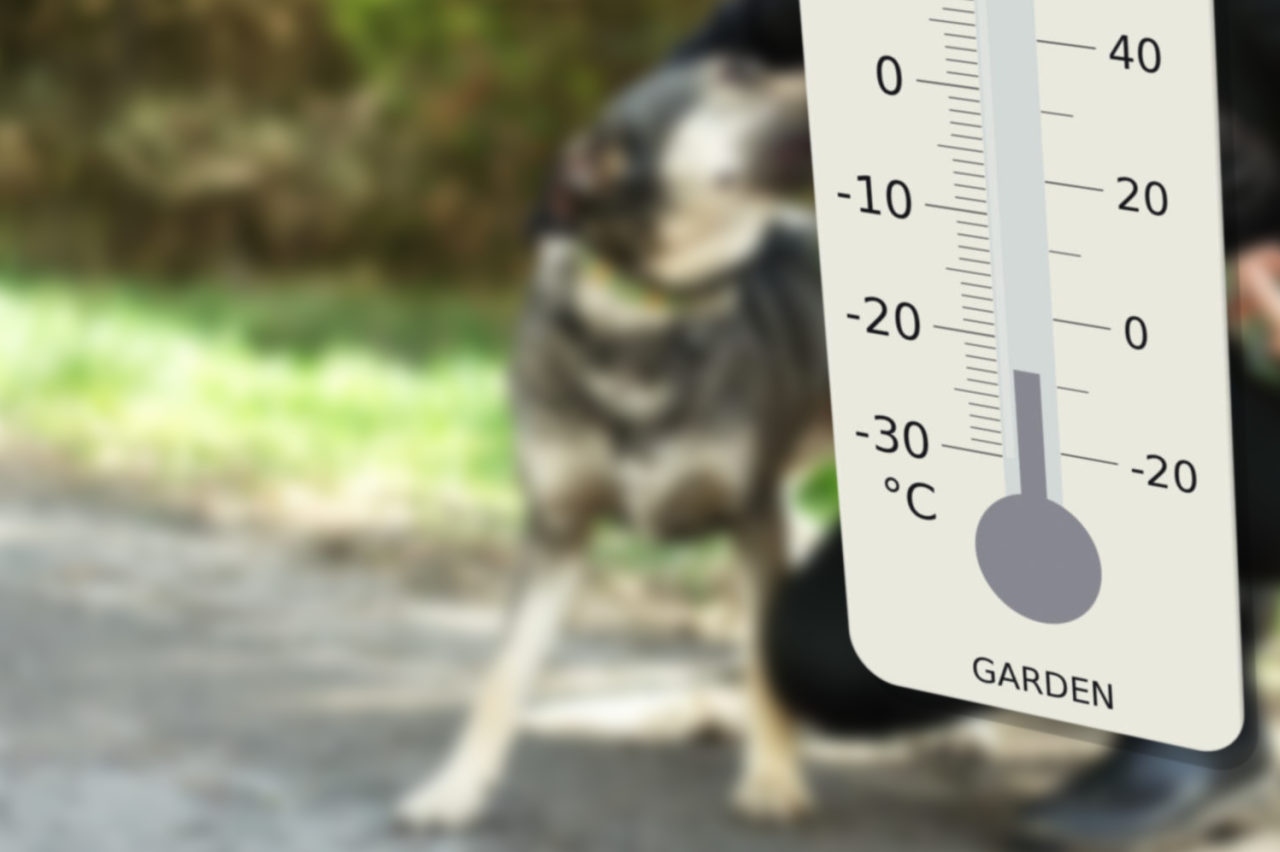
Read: -22.5°C
